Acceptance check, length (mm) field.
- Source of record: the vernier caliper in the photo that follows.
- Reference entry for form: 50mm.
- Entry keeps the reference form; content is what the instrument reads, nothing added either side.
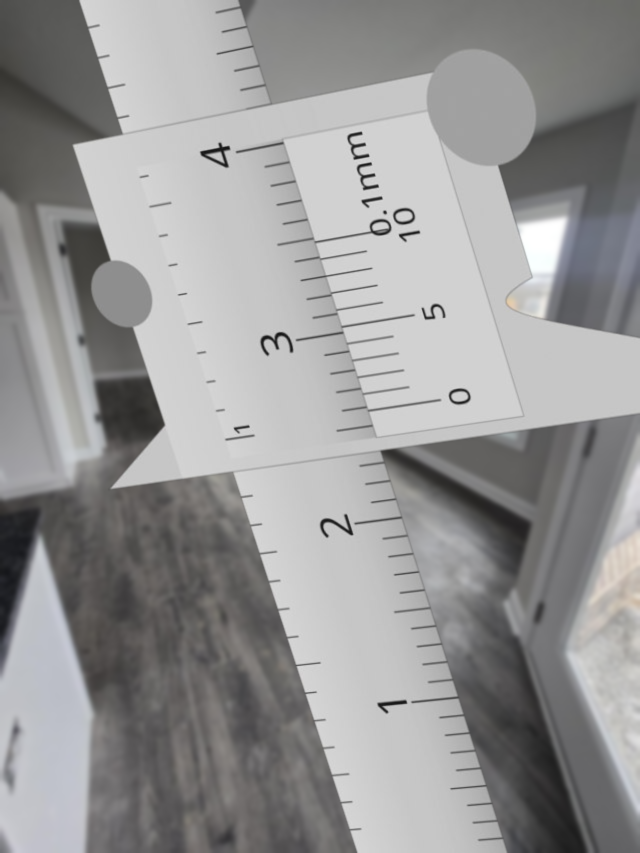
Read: 25.8mm
